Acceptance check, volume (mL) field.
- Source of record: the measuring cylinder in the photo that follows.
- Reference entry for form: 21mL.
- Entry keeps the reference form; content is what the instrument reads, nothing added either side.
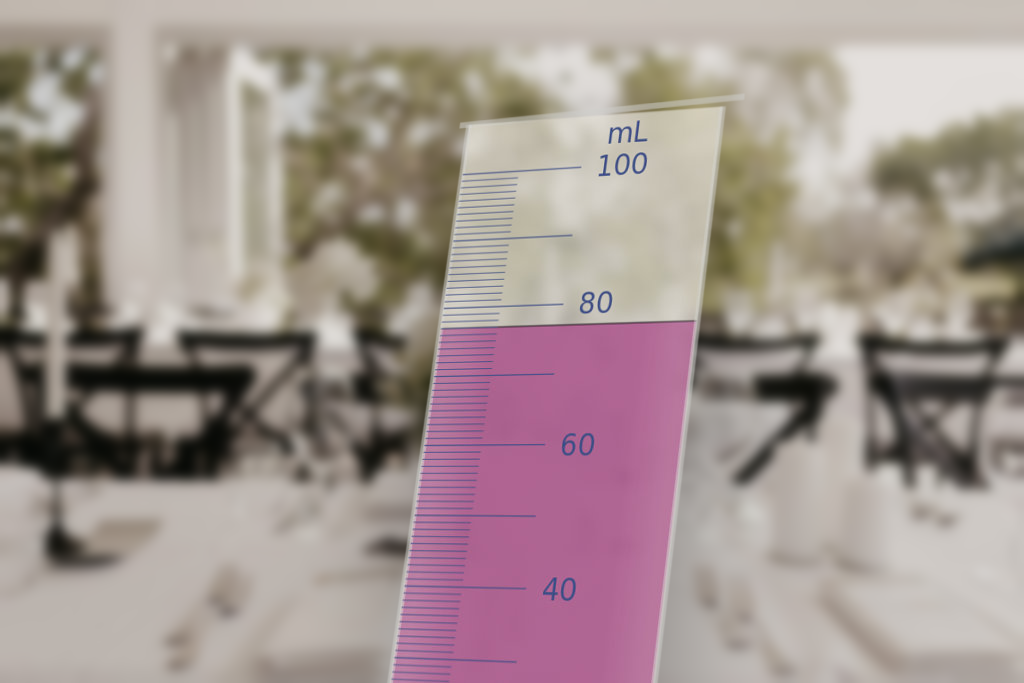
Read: 77mL
